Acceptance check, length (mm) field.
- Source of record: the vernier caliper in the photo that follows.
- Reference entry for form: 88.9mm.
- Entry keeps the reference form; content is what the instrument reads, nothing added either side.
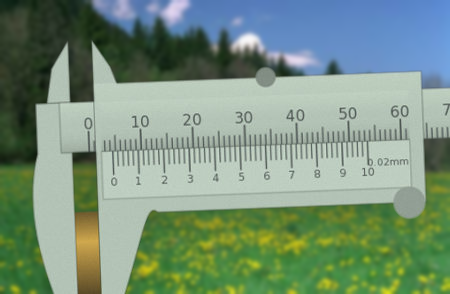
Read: 4.5mm
